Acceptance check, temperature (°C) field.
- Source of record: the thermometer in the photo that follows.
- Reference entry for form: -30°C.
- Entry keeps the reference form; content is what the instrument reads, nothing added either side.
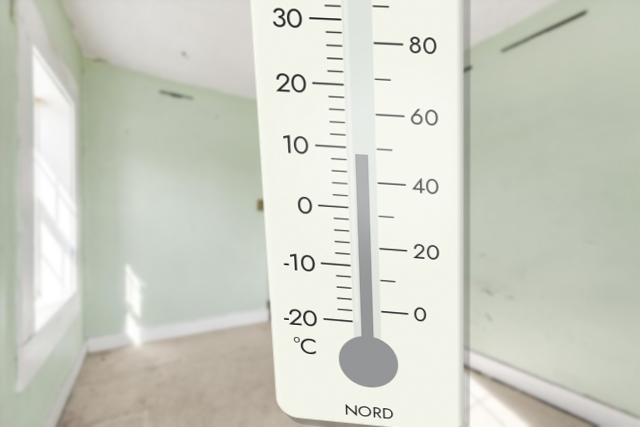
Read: 9°C
